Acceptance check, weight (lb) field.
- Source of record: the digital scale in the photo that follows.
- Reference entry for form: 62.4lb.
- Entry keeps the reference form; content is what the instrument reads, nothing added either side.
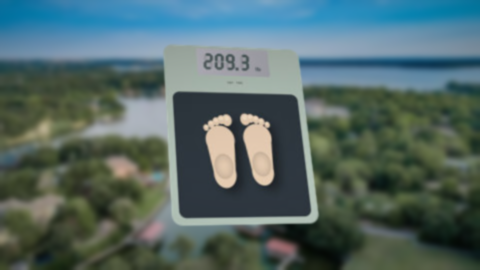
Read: 209.3lb
